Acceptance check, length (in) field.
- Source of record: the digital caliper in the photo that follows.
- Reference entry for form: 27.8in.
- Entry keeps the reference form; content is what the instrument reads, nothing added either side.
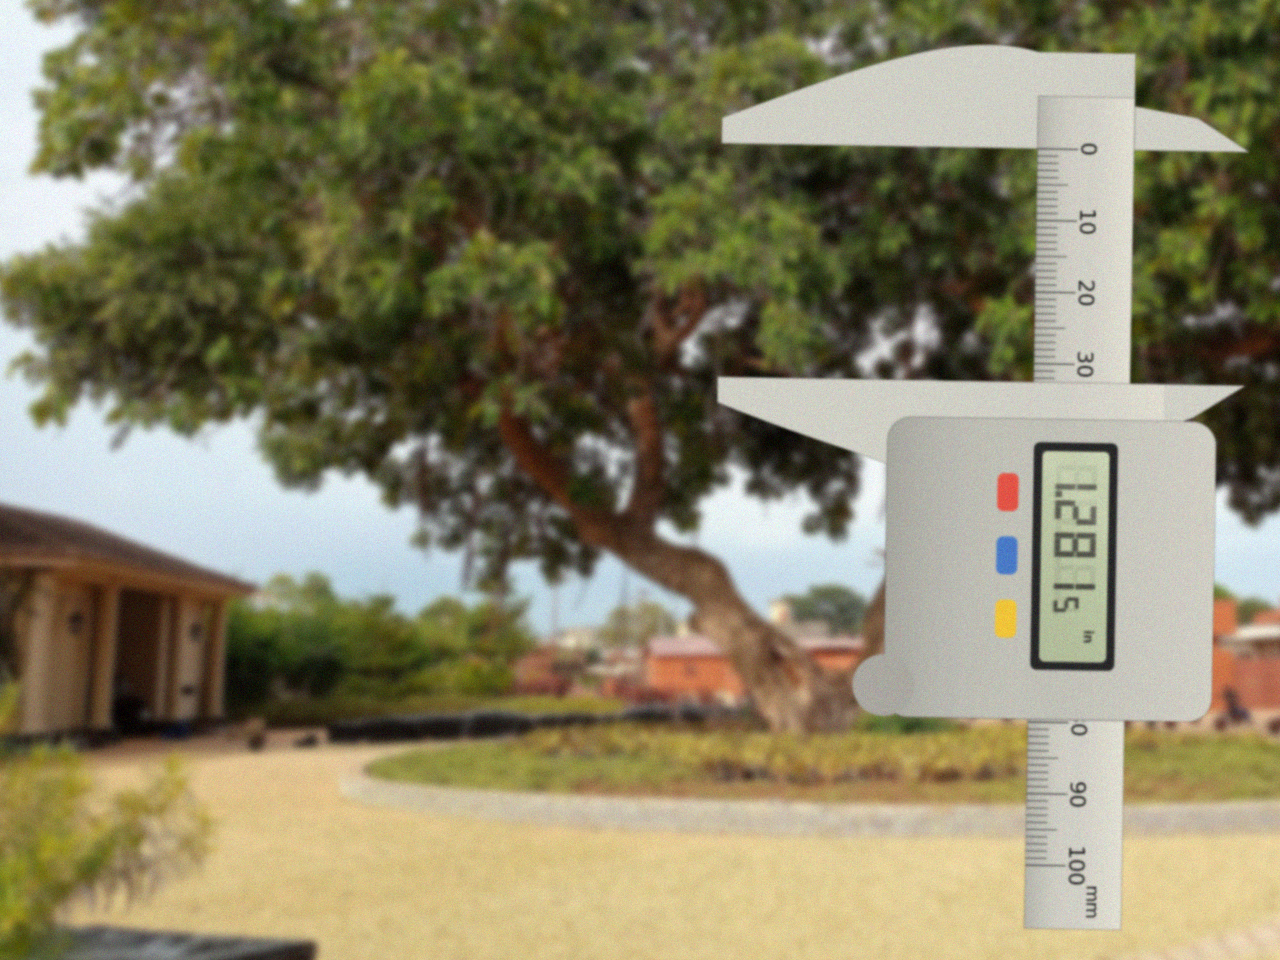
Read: 1.2815in
